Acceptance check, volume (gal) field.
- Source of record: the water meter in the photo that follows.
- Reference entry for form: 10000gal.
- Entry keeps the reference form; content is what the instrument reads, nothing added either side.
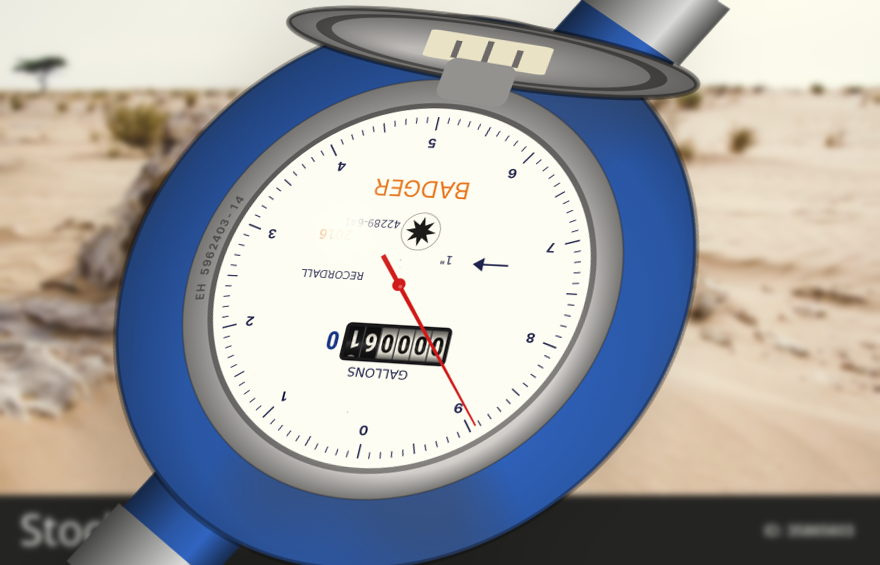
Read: 608.9gal
